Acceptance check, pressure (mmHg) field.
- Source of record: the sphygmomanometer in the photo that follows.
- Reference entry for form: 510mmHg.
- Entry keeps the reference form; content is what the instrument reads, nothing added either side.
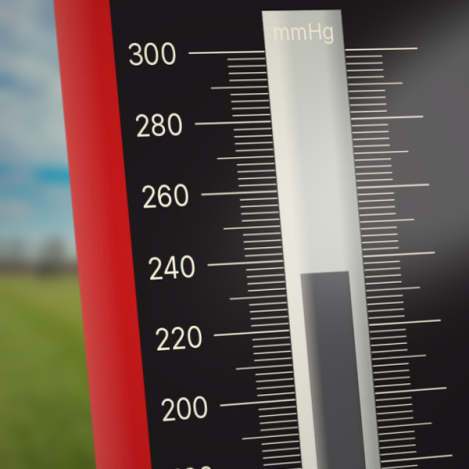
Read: 236mmHg
